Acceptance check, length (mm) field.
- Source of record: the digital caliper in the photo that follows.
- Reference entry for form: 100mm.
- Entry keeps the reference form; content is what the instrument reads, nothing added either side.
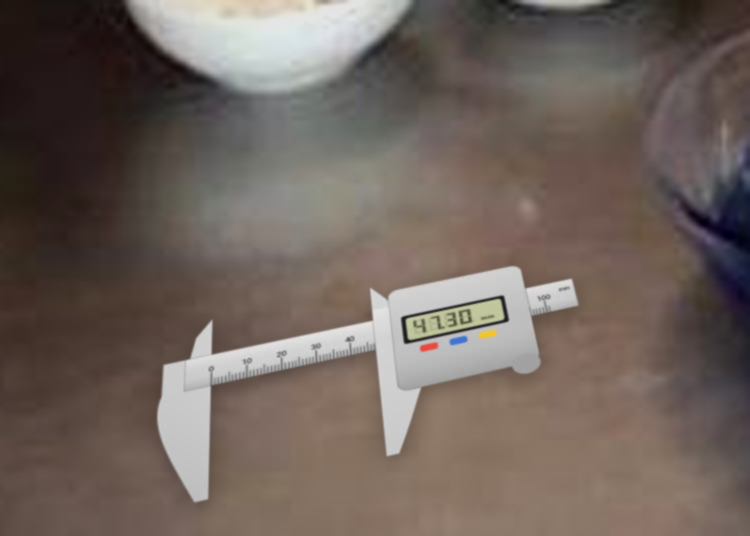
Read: 47.30mm
